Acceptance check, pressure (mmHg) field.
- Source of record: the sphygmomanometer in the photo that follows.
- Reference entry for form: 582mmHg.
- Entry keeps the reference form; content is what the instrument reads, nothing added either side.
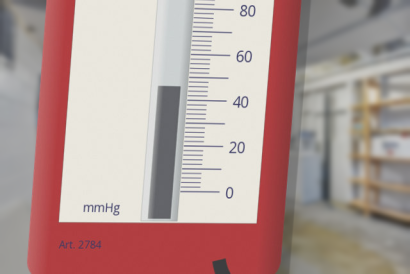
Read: 46mmHg
